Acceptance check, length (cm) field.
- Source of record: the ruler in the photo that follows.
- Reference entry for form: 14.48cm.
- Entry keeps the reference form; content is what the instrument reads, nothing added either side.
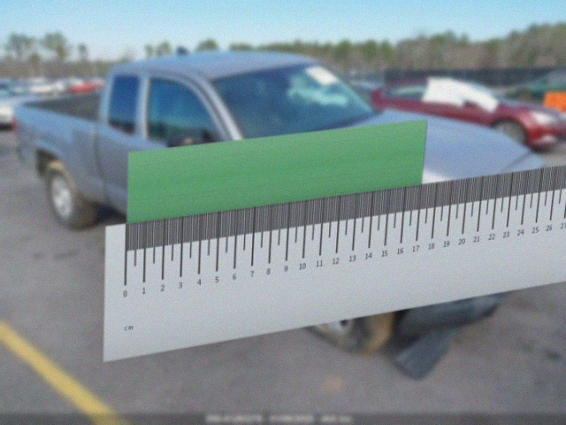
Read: 17cm
